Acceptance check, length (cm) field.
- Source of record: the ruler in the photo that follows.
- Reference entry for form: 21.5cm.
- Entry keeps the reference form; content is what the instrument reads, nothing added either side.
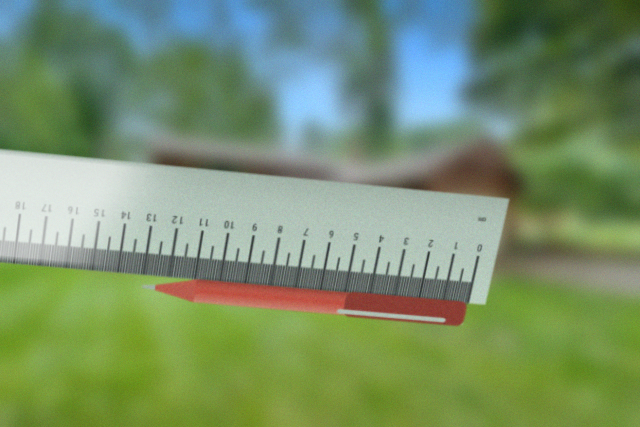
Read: 13cm
